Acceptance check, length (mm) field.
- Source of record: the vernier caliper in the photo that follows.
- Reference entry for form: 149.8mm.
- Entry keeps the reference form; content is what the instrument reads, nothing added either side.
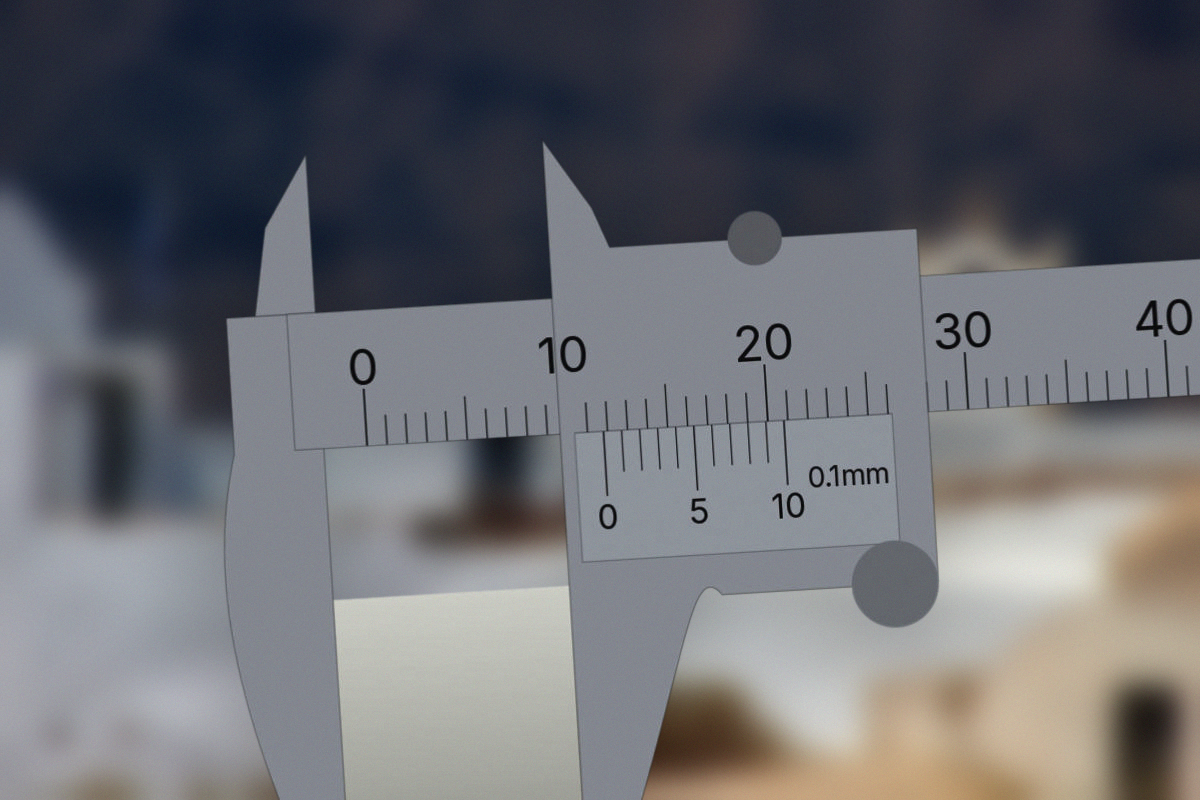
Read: 11.8mm
